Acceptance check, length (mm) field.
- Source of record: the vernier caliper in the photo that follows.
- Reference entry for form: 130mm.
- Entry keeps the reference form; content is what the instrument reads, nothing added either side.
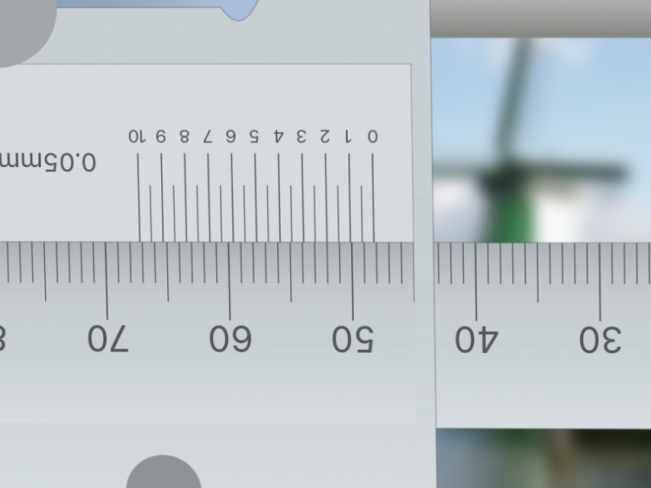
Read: 48.2mm
